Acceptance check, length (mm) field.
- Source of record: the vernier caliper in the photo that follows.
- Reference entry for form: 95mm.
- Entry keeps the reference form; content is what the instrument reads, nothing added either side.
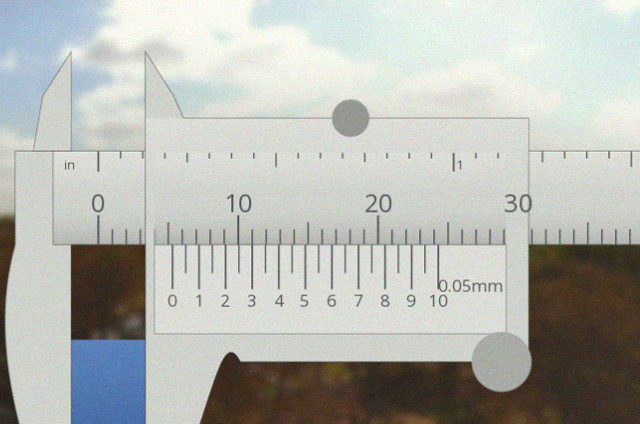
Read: 5.3mm
